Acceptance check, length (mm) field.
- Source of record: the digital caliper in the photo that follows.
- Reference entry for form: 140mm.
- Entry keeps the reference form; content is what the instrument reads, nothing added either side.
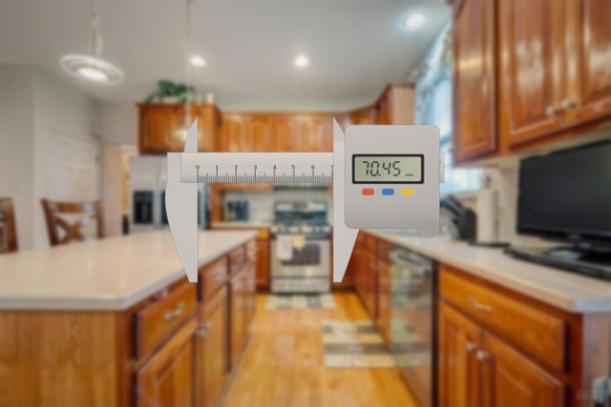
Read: 70.45mm
